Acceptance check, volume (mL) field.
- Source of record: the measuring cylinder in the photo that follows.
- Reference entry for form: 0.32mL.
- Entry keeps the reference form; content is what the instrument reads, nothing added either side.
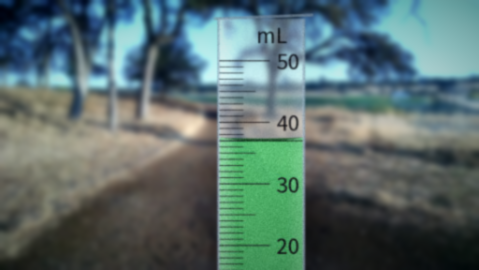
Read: 37mL
